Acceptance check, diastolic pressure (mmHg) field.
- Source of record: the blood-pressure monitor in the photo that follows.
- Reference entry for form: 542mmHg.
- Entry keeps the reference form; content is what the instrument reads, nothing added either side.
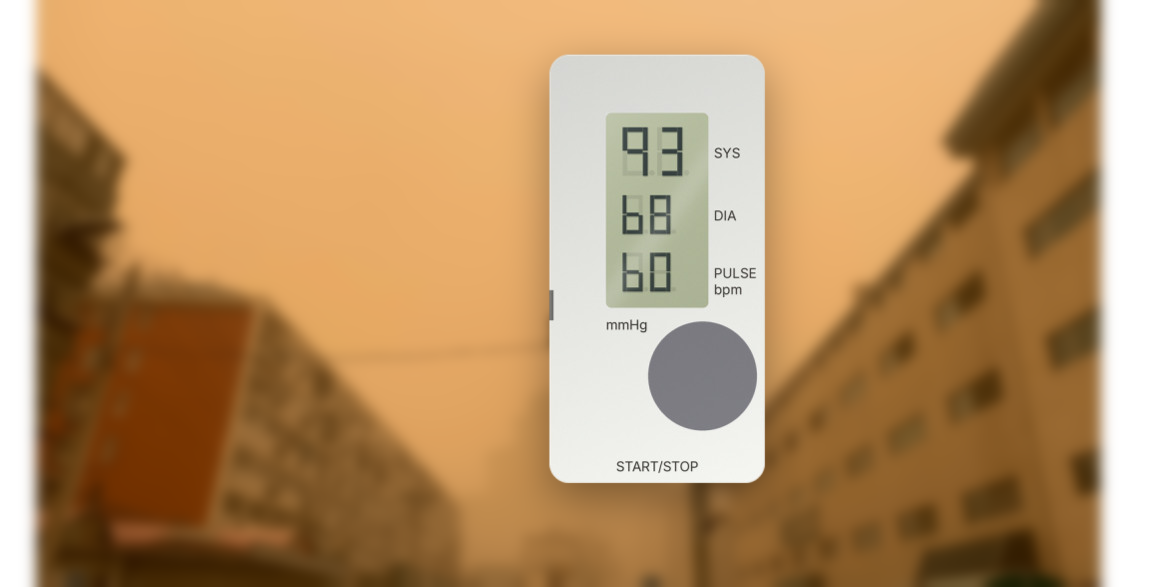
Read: 68mmHg
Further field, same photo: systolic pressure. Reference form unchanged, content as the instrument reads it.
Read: 93mmHg
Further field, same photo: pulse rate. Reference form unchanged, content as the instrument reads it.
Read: 60bpm
